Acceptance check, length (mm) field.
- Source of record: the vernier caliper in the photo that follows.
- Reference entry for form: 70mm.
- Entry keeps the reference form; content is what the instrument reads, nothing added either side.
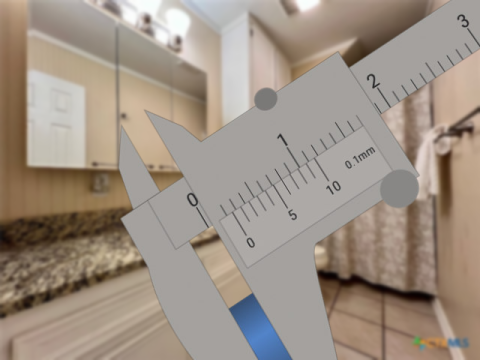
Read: 2.6mm
